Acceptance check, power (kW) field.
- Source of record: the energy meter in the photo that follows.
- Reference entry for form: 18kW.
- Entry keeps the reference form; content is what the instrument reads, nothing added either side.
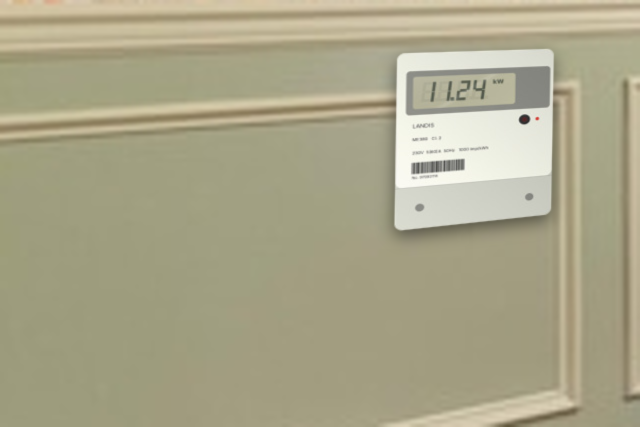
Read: 11.24kW
